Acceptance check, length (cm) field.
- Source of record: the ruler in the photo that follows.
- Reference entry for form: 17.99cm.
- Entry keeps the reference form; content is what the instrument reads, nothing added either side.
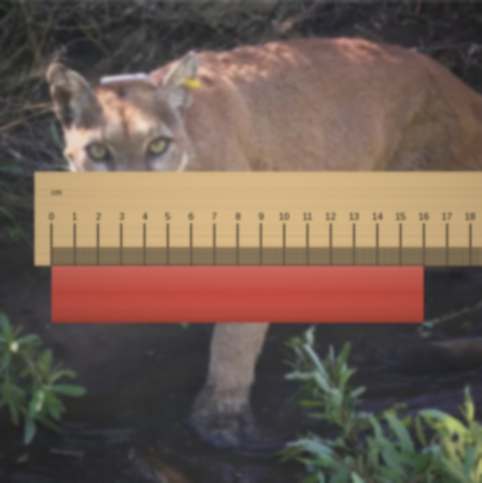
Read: 16cm
